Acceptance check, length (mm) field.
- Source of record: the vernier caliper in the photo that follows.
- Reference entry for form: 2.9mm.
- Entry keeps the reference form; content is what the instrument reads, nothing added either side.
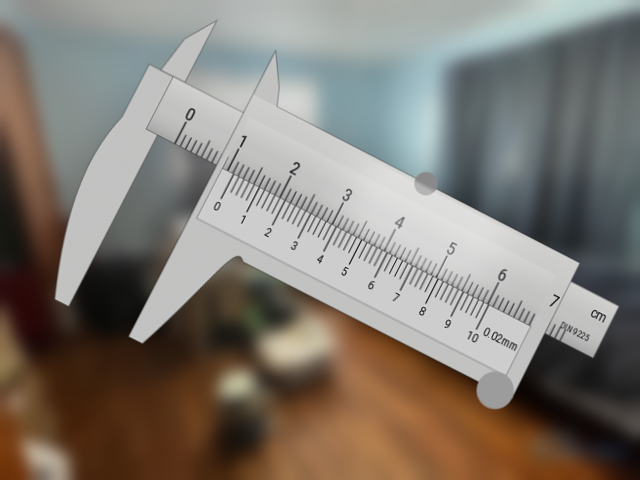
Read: 11.2mm
